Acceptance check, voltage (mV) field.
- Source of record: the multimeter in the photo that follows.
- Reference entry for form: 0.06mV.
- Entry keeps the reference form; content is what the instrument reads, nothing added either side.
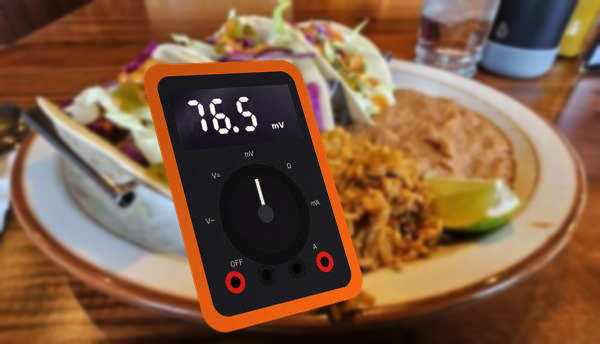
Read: 76.5mV
